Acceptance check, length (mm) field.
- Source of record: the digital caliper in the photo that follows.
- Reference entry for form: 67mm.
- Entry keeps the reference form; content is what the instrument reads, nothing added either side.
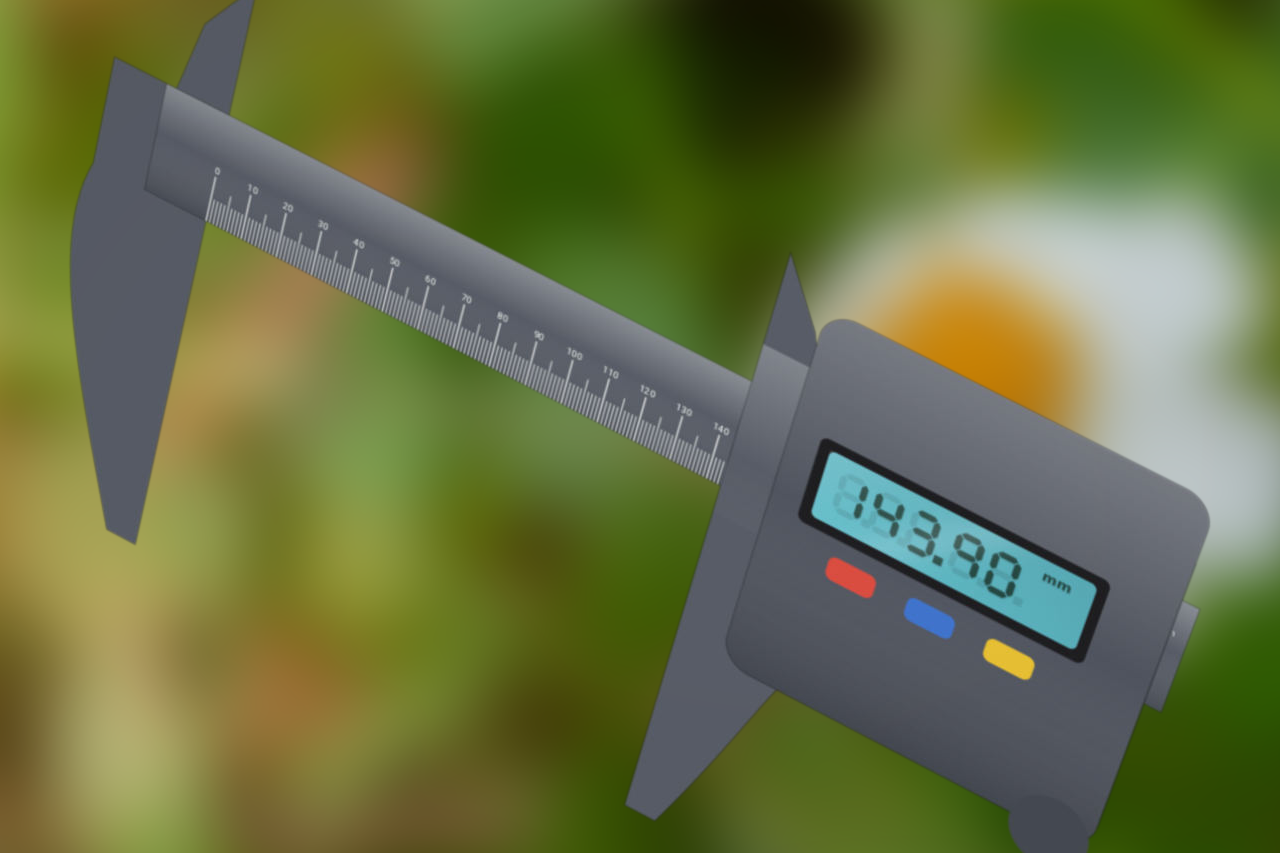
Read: 143.90mm
